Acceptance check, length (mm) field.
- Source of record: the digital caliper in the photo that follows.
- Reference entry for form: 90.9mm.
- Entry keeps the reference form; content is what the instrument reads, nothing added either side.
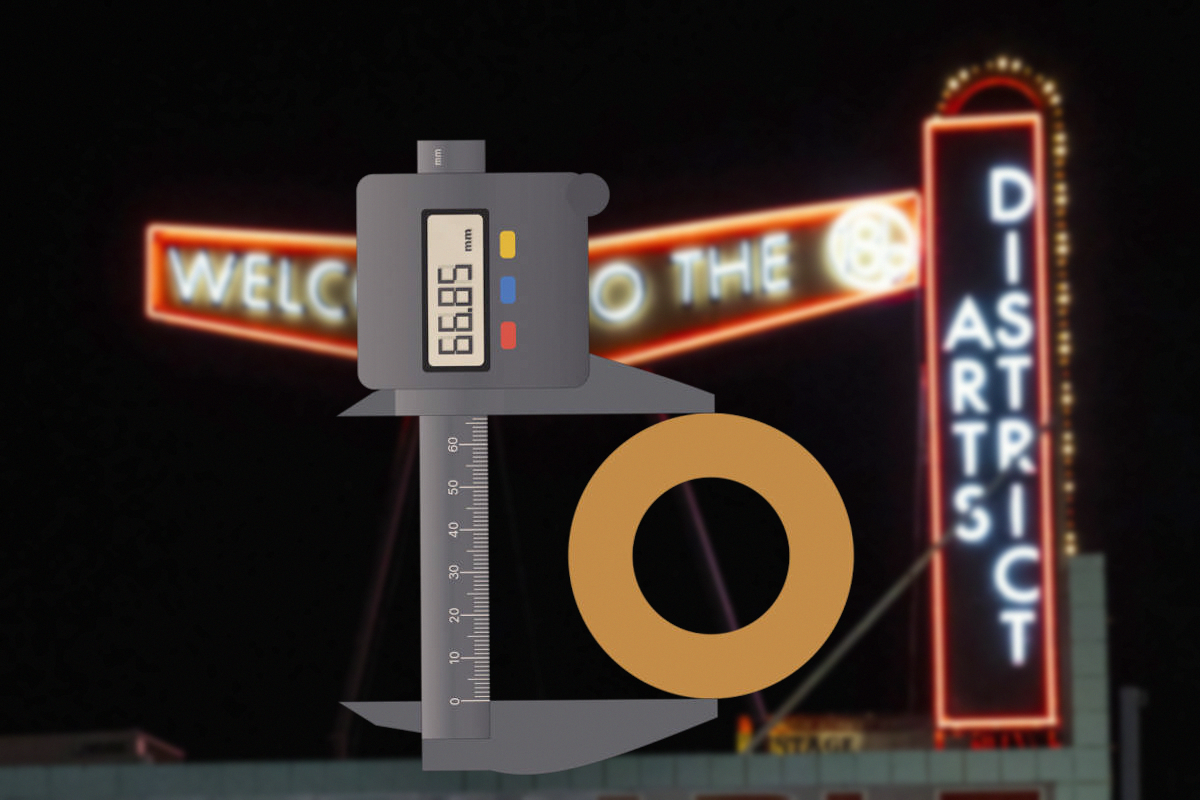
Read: 66.85mm
